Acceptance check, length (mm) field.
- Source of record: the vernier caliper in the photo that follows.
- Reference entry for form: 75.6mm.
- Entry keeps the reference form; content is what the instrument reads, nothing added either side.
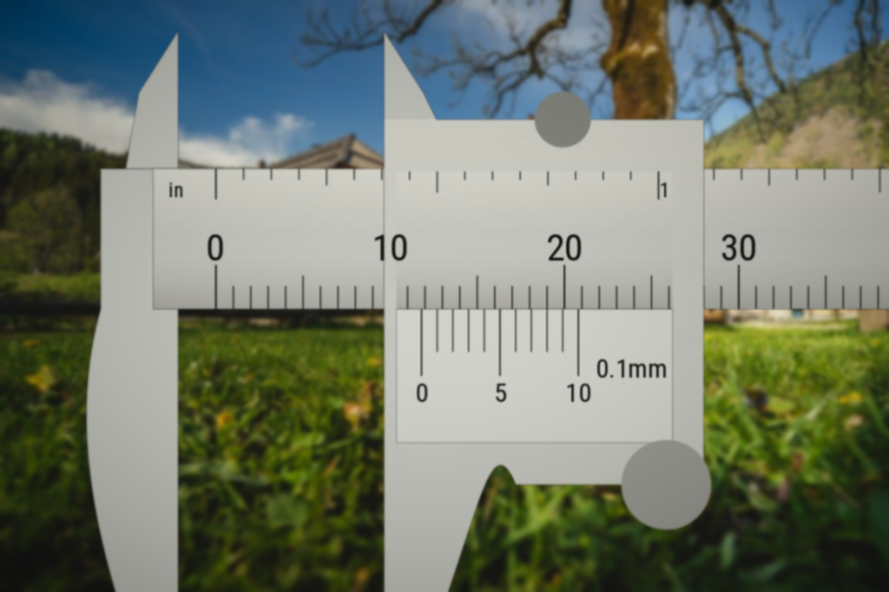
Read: 11.8mm
